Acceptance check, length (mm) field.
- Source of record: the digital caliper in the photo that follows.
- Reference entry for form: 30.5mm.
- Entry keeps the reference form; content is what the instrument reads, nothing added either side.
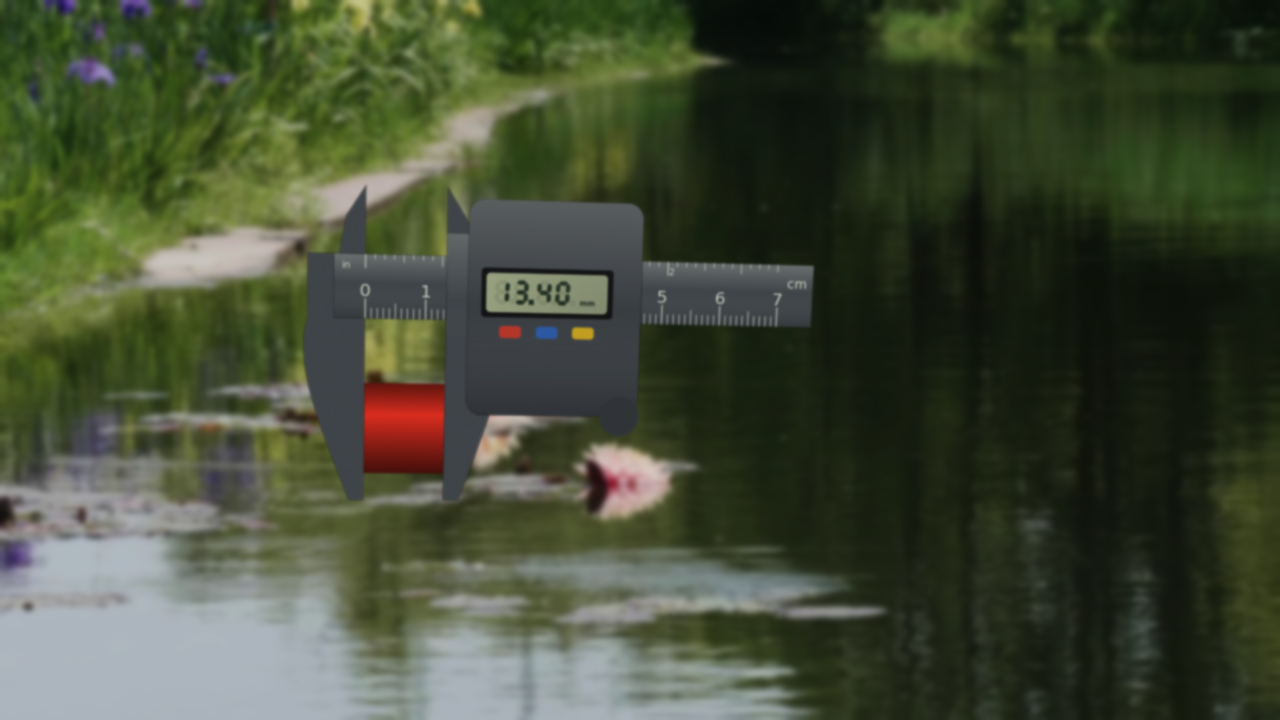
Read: 13.40mm
